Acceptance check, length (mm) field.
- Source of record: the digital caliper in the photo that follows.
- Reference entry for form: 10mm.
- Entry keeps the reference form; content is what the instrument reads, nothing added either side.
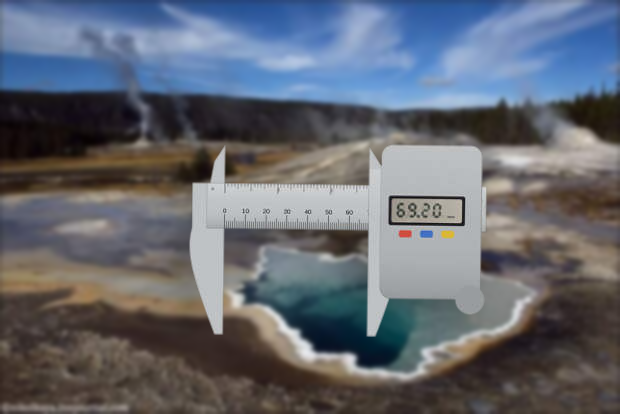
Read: 69.20mm
